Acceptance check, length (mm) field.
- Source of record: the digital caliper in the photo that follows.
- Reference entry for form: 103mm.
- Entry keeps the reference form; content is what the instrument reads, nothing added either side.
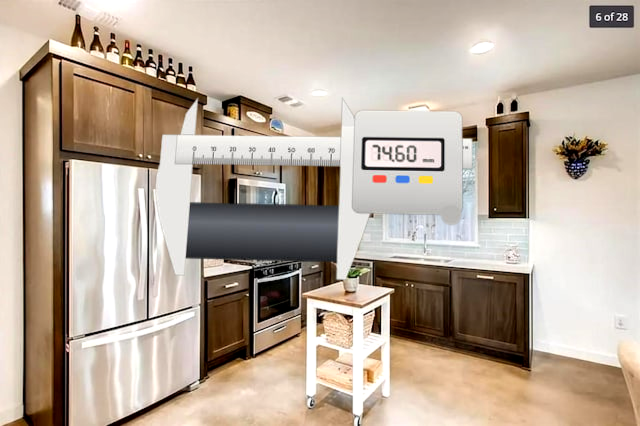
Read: 74.60mm
